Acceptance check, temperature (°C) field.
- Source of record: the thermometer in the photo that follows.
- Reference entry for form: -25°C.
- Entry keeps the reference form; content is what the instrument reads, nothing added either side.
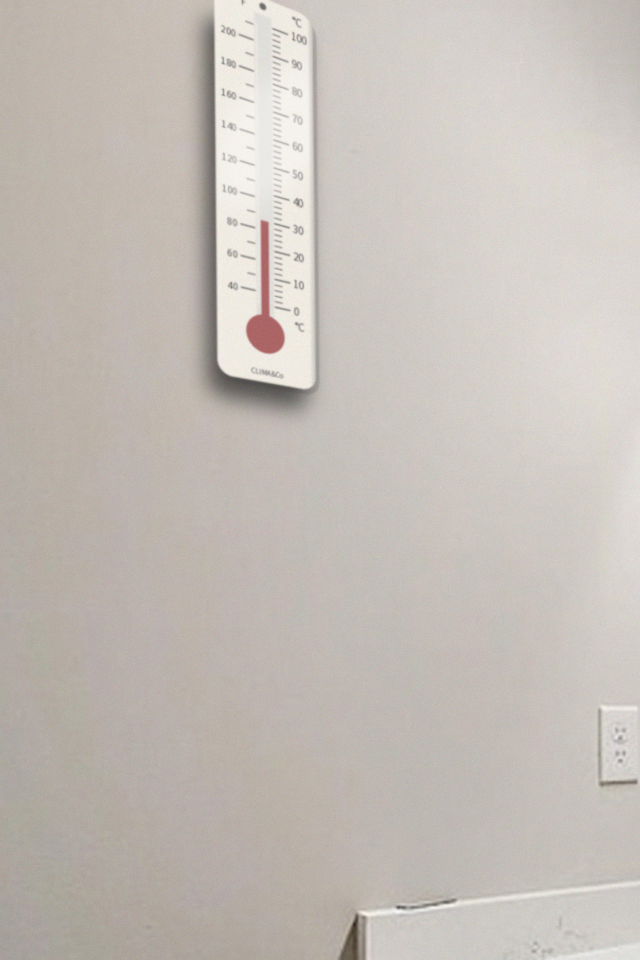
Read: 30°C
